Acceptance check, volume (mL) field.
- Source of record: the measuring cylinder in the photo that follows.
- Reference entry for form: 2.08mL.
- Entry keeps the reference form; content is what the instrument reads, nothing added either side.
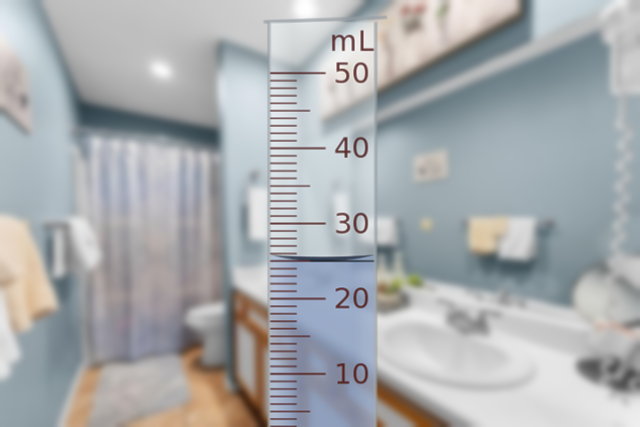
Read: 25mL
